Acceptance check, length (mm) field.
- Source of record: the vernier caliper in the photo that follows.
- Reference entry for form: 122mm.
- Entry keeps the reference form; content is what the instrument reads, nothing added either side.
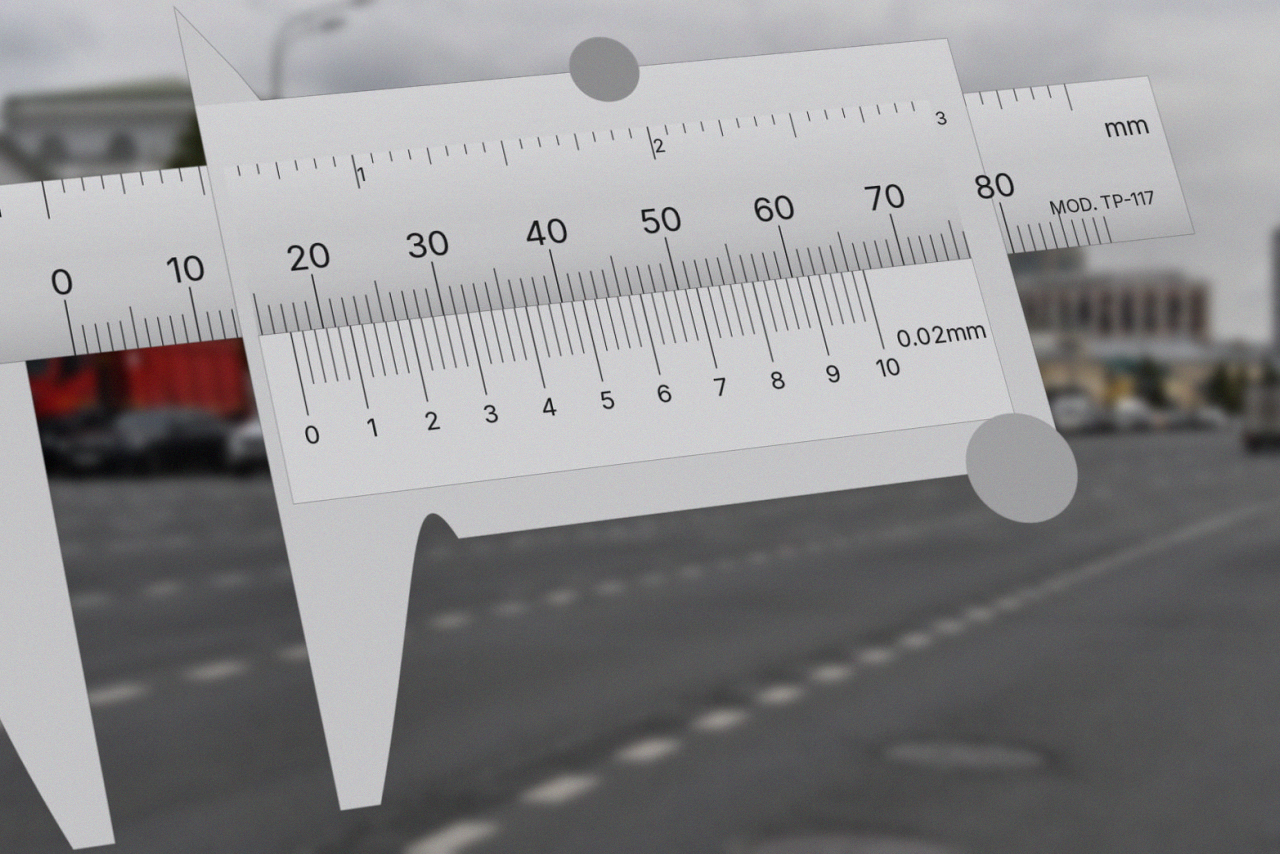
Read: 17.3mm
